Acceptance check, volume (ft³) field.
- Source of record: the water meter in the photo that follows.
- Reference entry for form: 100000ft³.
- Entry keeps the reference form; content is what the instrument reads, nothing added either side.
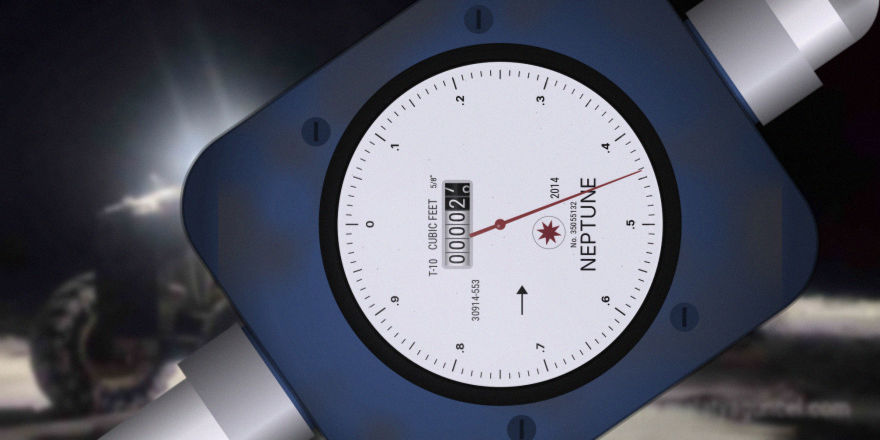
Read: 27.44ft³
